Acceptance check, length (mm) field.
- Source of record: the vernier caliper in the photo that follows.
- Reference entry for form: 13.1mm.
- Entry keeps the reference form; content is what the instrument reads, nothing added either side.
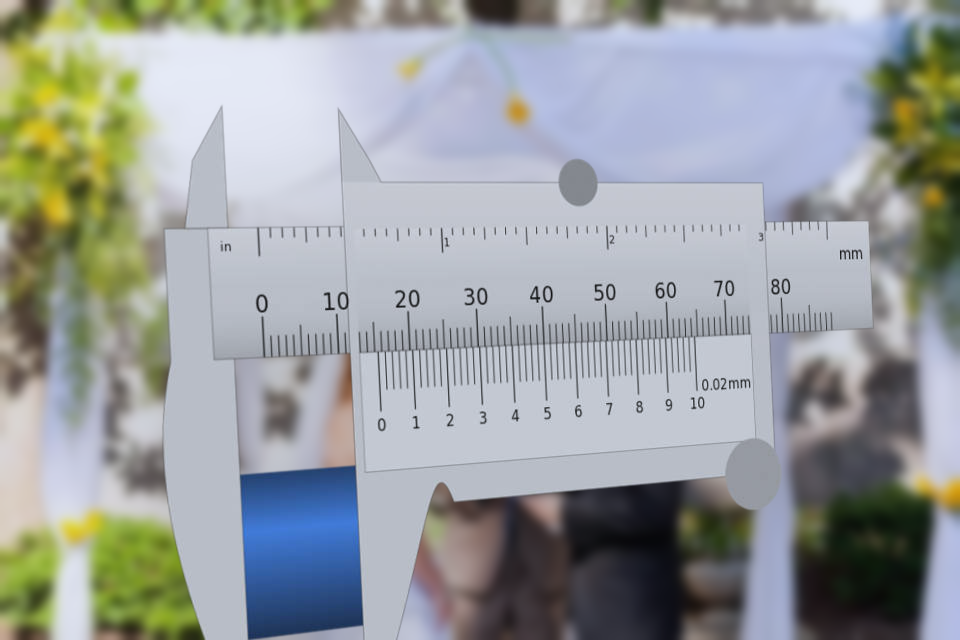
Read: 15.5mm
